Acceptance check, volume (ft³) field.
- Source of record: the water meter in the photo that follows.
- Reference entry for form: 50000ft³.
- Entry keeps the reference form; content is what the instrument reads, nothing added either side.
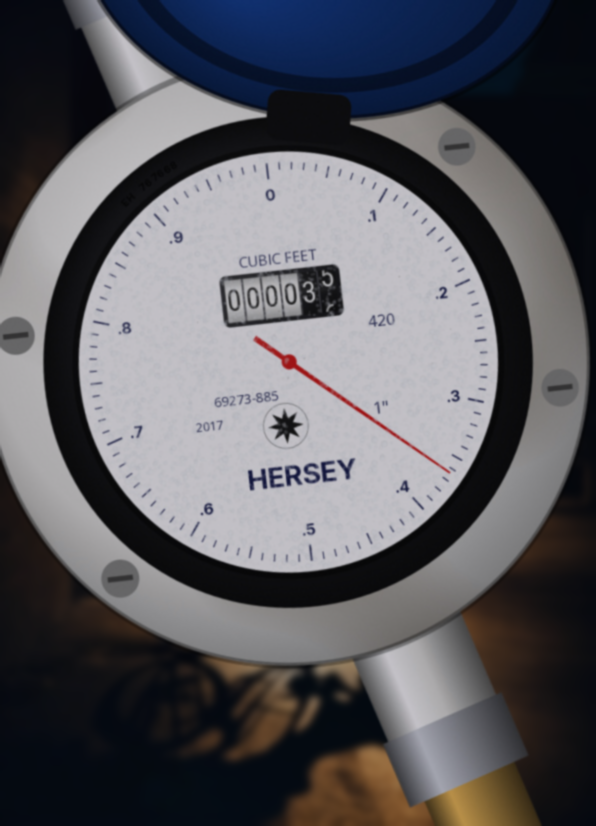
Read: 35.36ft³
